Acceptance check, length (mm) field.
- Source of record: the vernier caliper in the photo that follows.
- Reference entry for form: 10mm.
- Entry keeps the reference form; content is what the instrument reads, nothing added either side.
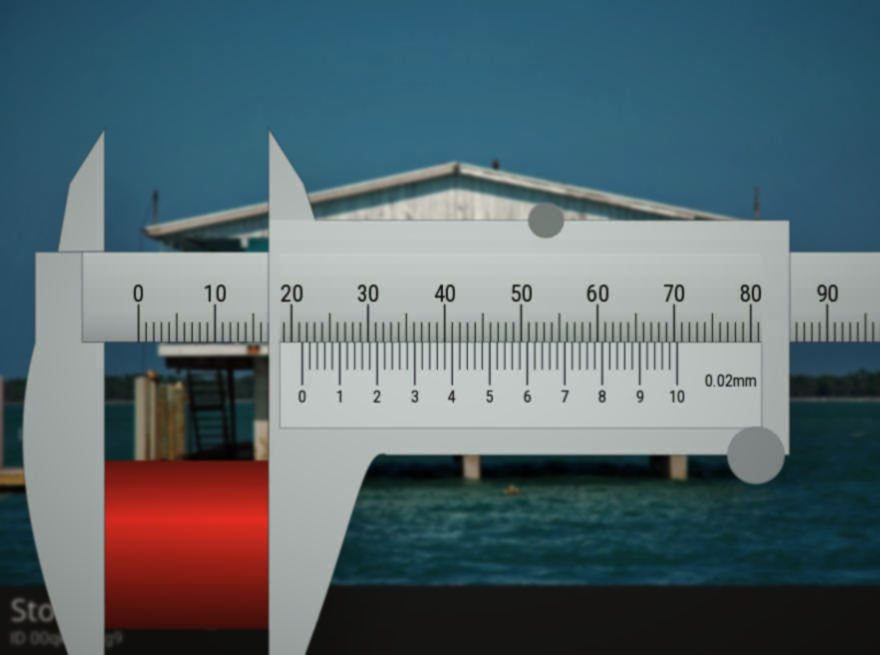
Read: 21.4mm
